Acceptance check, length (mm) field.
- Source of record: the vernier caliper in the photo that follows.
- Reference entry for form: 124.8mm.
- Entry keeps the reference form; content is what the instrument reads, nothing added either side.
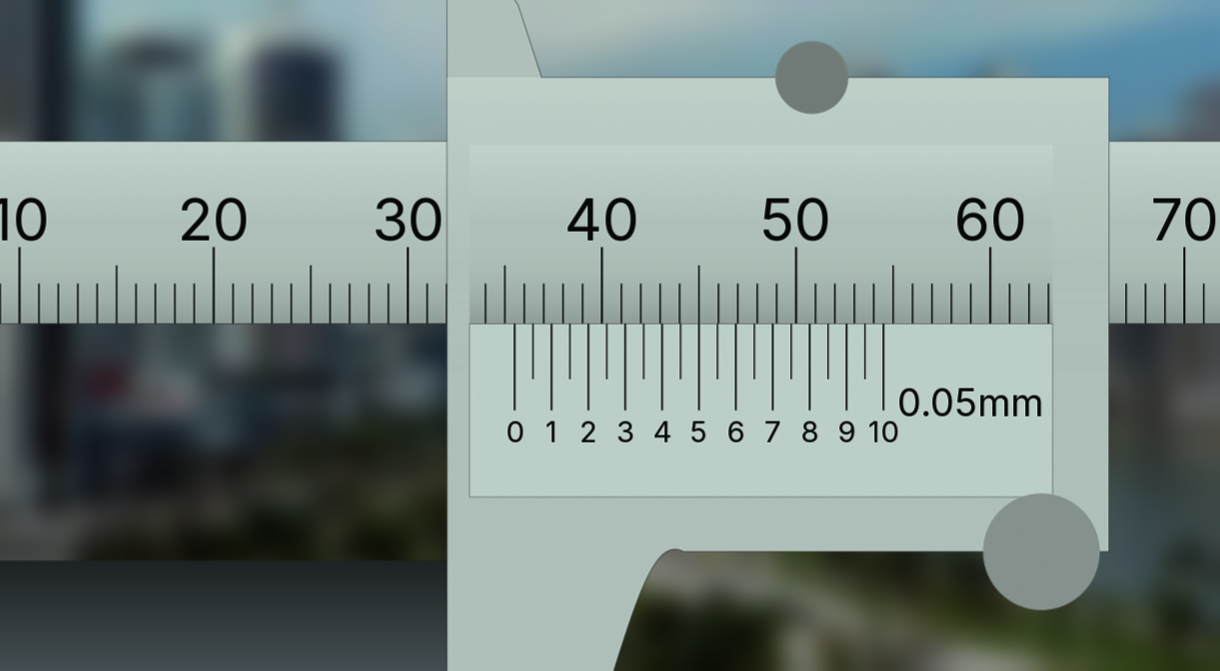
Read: 35.5mm
